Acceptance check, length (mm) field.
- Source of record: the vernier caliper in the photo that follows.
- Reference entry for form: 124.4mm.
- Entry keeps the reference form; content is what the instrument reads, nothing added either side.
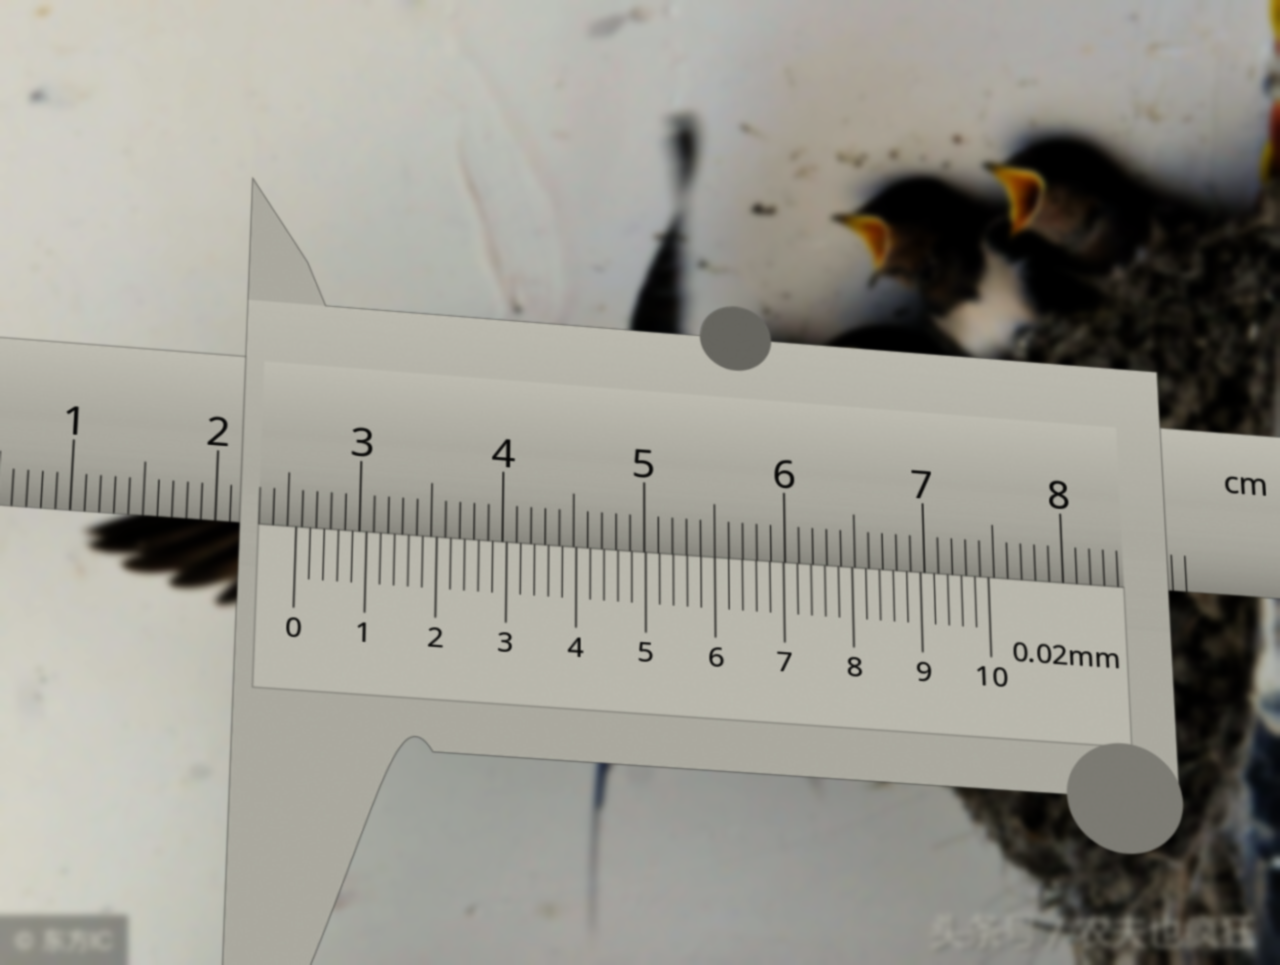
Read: 25.6mm
